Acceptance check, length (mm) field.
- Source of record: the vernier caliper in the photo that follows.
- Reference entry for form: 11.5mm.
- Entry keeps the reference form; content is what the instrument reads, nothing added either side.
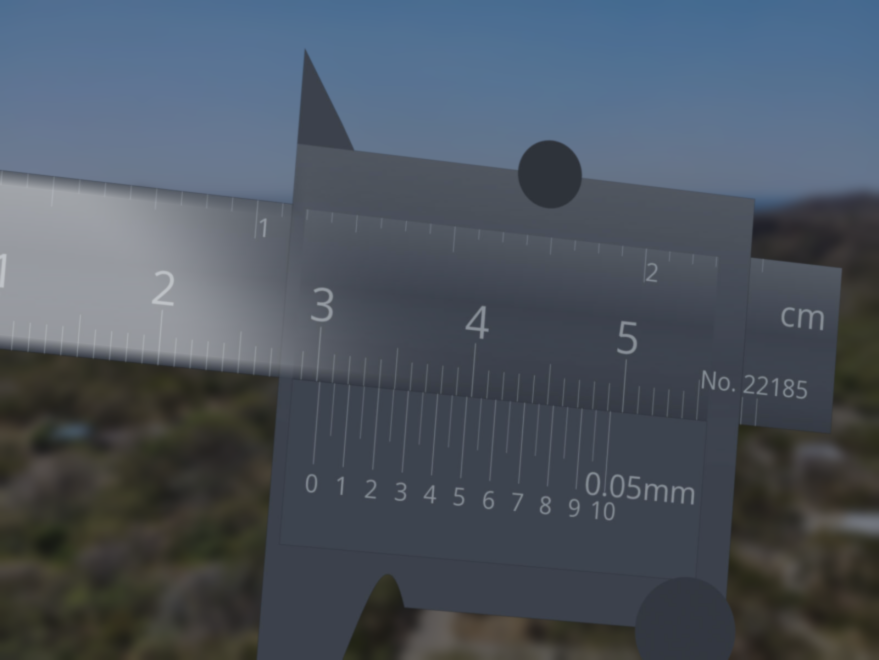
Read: 30.2mm
